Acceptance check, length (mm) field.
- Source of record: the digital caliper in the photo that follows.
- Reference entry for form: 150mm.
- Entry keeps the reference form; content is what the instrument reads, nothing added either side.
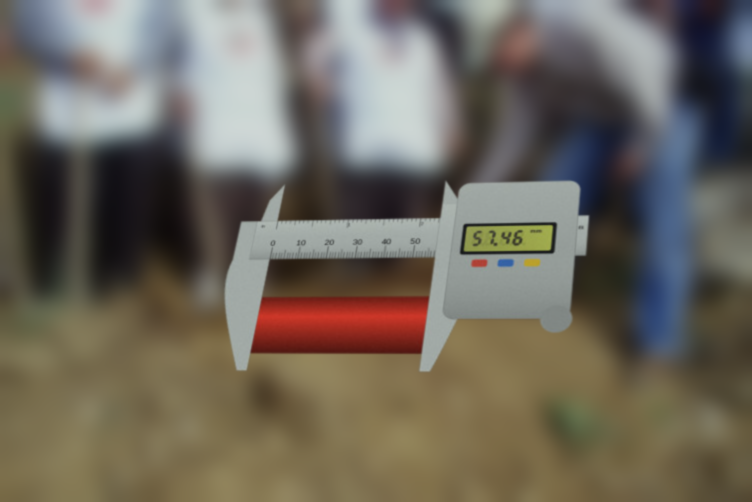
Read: 57.46mm
